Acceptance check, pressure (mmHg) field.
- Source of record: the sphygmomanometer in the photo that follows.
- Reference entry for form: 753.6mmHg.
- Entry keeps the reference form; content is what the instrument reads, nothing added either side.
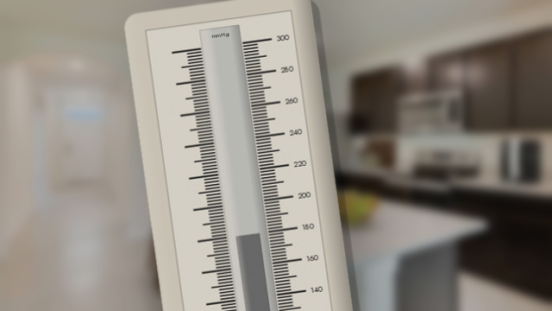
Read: 180mmHg
